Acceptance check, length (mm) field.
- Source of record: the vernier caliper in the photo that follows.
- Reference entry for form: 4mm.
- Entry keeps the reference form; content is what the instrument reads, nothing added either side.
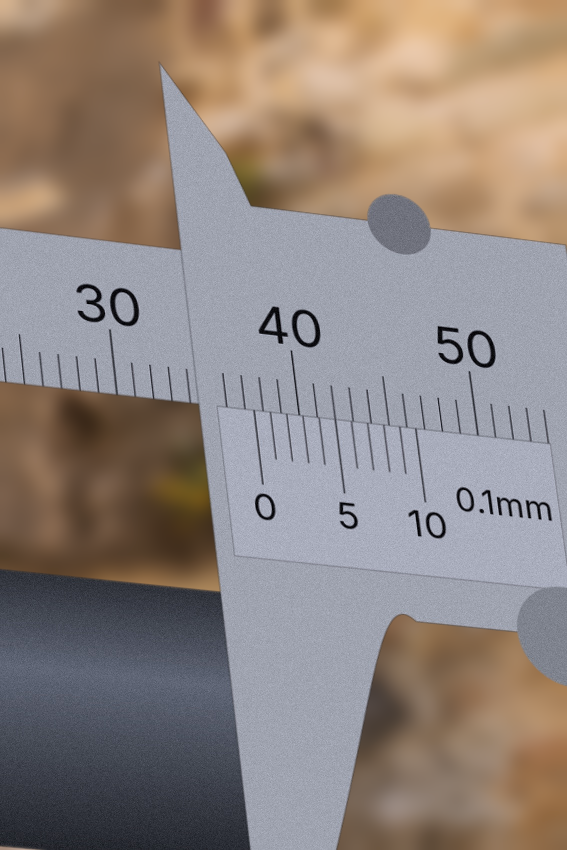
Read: 37.5mm
